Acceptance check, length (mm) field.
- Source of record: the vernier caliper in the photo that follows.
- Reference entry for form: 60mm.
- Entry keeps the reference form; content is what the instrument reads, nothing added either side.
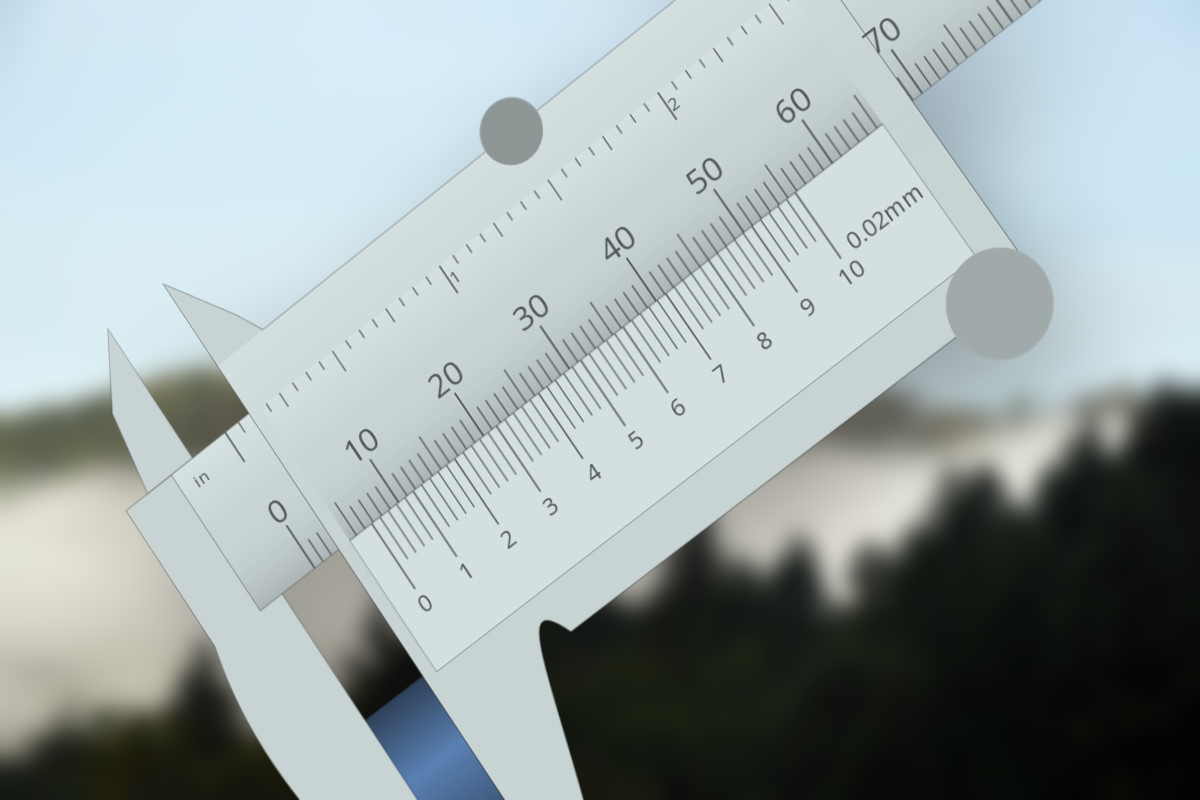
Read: 6.8mm
